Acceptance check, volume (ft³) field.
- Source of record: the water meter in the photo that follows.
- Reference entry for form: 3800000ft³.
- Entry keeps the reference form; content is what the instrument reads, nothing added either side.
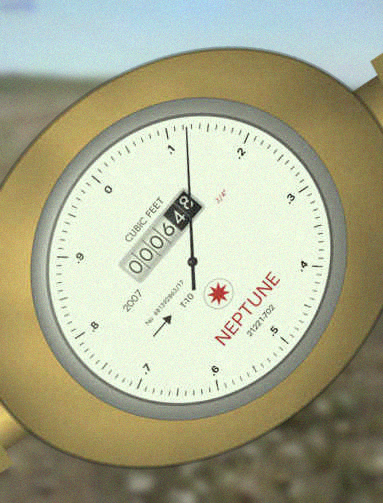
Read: 648.12ft³
